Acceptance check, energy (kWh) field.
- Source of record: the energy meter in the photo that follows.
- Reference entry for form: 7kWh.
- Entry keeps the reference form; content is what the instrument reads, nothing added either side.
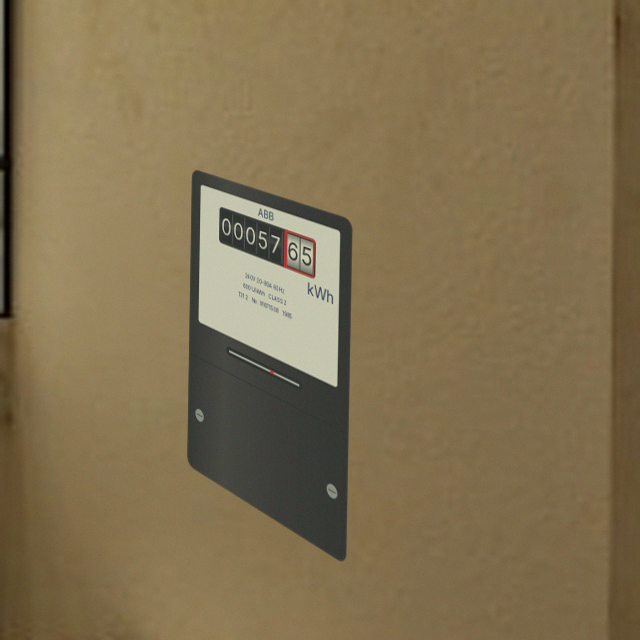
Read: 57.65kWh
